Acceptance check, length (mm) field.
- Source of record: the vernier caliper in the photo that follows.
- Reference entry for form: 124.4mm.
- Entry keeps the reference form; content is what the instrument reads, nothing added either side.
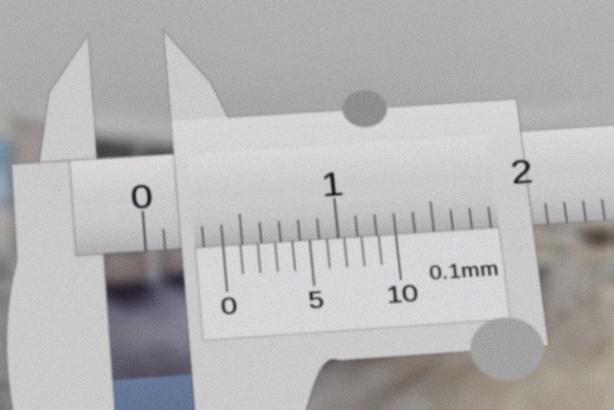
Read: 4.0mm
